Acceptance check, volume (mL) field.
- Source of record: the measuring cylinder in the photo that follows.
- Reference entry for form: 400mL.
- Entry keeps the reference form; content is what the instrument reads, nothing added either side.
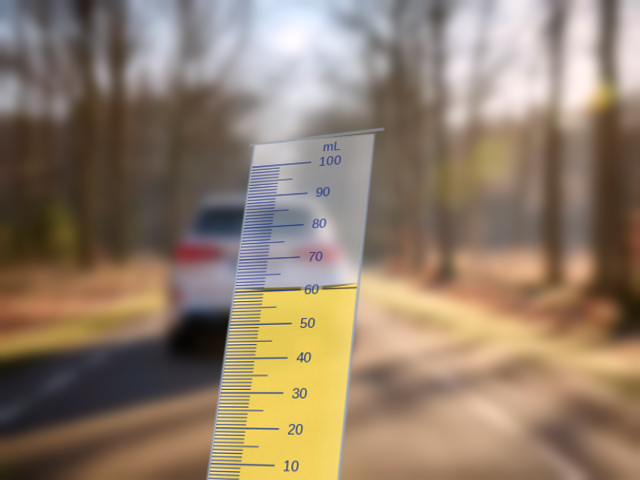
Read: 60mL
